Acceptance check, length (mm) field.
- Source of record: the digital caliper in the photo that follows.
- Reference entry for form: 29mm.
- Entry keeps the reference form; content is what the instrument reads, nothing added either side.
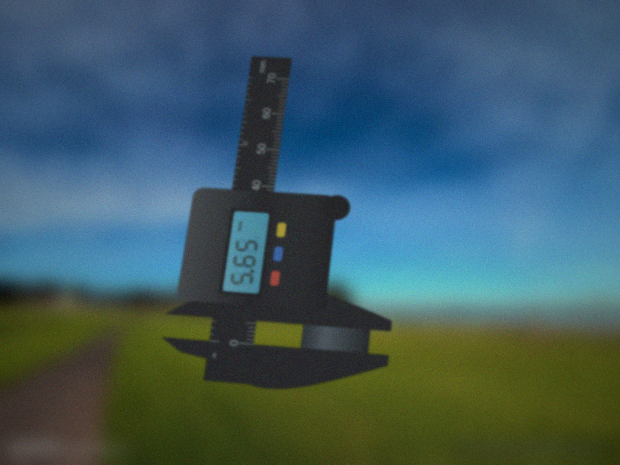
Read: 5.65mm
